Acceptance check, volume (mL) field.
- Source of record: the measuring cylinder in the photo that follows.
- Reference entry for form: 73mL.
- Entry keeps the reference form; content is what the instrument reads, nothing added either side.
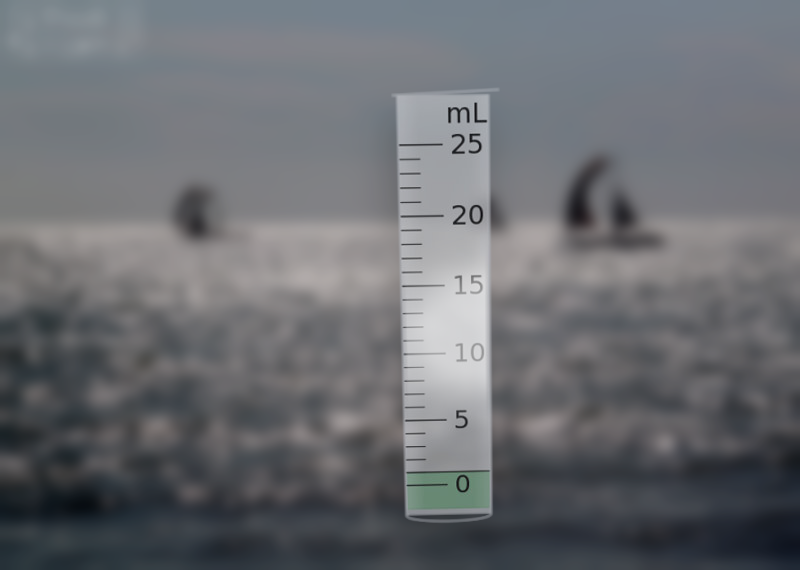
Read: 1mL
